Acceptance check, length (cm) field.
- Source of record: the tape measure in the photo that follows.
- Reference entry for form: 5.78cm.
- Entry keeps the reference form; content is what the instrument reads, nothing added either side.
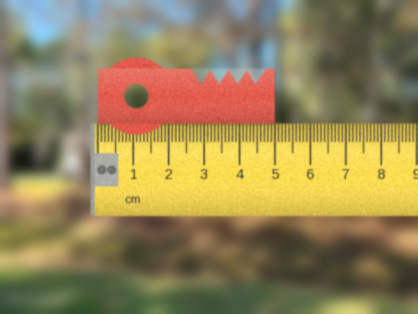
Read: 5cm
